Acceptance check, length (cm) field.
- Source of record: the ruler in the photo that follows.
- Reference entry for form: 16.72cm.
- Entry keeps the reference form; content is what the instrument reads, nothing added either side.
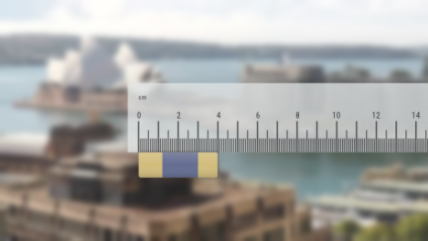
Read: 4cm
